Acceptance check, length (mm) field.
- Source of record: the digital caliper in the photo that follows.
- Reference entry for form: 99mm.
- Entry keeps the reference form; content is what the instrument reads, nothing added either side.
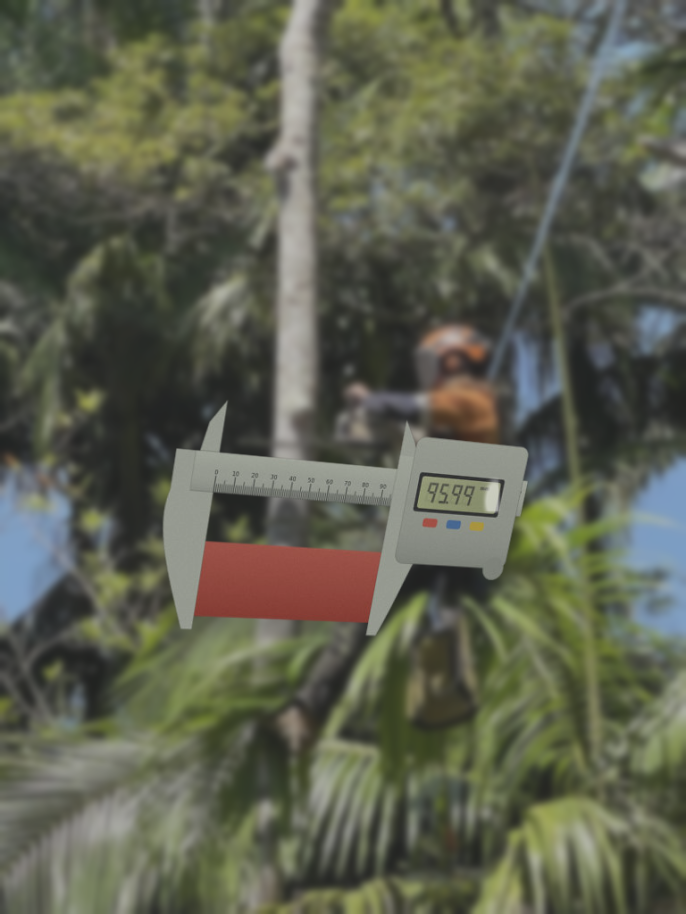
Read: 95.99mm
